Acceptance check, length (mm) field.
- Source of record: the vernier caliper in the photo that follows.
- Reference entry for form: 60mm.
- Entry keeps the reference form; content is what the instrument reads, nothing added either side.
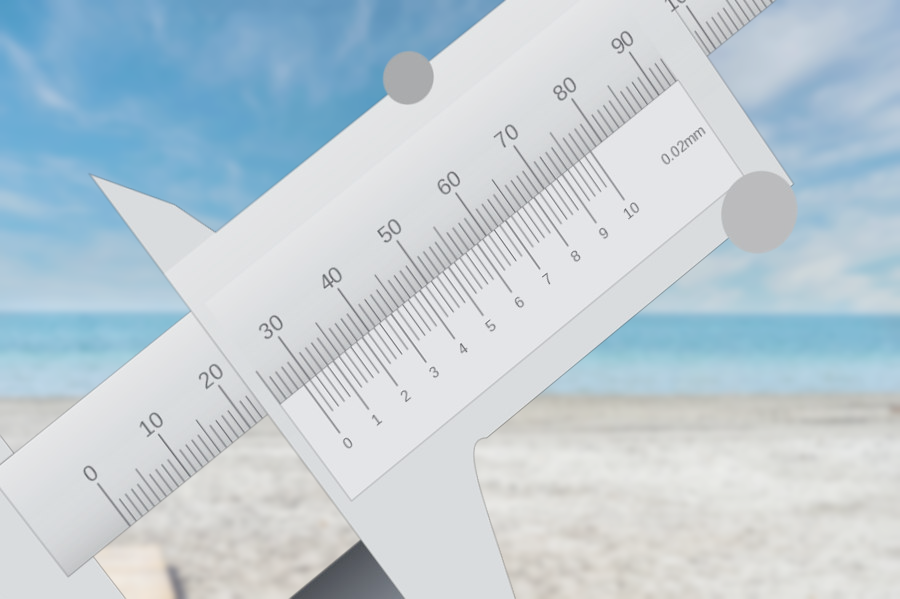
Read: 29.0mm
